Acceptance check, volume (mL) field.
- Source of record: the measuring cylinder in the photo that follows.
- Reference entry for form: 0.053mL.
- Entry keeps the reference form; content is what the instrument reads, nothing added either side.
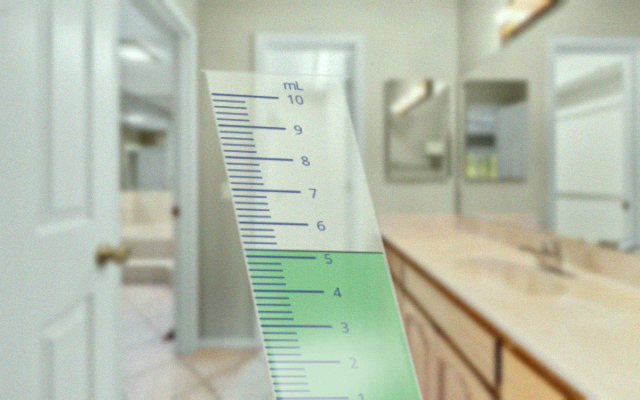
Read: 5.2mL
